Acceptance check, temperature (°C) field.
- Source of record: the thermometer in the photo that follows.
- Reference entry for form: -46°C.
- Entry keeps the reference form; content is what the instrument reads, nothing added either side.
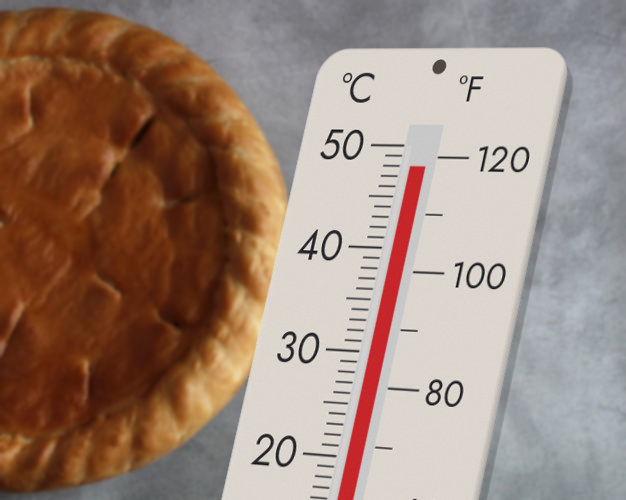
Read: 48°C
